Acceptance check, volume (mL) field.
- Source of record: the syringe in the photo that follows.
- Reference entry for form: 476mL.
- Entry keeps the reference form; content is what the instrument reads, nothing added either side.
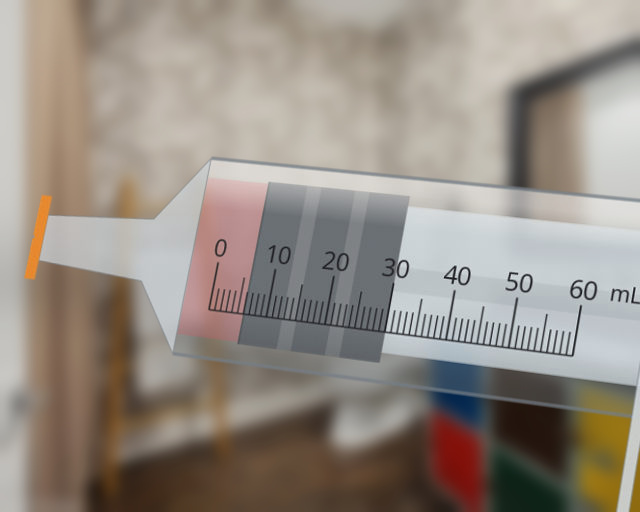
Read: 6mL
